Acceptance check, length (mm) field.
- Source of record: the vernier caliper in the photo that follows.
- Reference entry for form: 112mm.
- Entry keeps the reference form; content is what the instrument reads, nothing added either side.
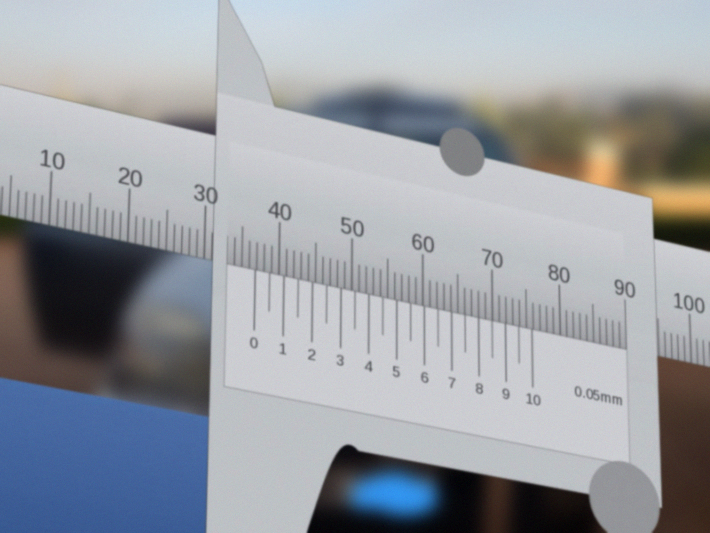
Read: 36.8mm
